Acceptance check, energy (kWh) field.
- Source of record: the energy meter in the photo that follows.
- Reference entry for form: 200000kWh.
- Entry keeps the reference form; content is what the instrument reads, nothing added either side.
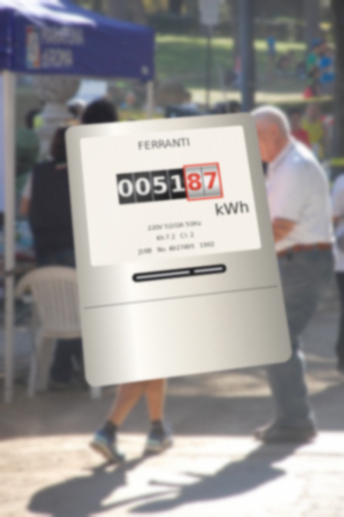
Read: 51.87kWh
